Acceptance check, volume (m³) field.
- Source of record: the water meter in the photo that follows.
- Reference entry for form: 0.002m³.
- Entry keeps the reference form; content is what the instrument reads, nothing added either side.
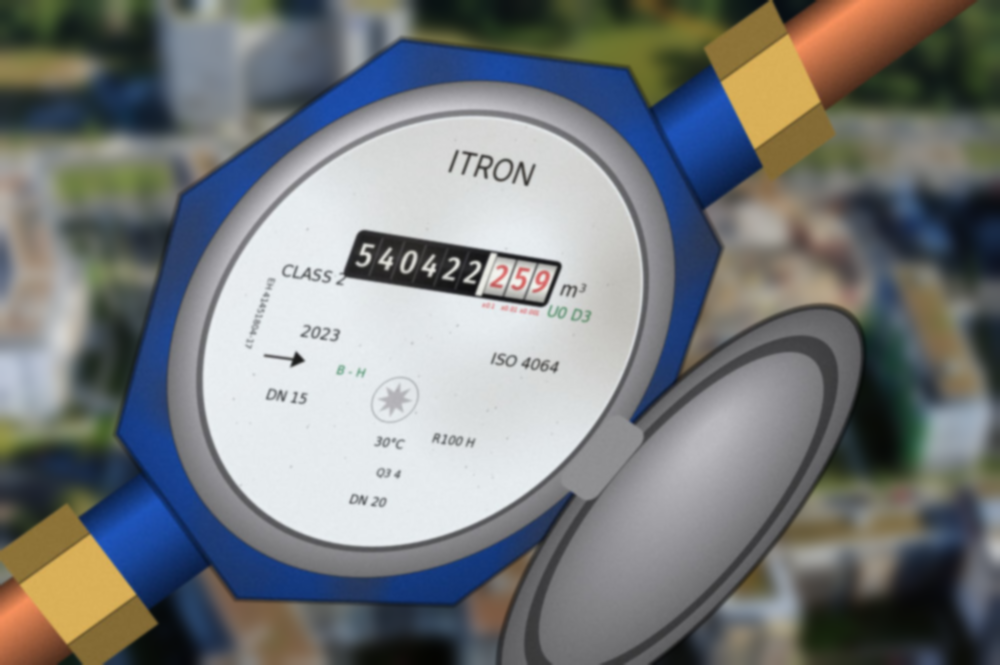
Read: 540422.259m³
